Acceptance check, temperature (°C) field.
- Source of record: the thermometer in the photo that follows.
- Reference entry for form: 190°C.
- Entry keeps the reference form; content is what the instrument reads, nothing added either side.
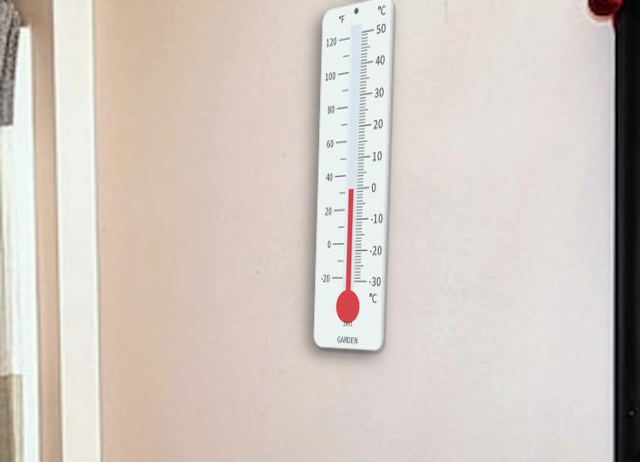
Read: 0°C
